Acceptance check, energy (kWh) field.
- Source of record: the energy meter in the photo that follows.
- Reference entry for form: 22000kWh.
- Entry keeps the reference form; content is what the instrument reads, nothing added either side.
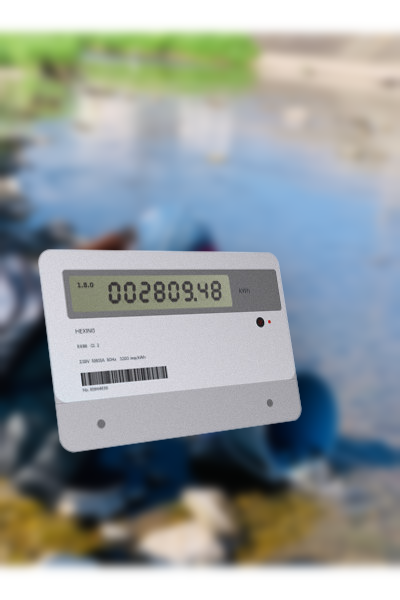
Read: 2809.48kWh
